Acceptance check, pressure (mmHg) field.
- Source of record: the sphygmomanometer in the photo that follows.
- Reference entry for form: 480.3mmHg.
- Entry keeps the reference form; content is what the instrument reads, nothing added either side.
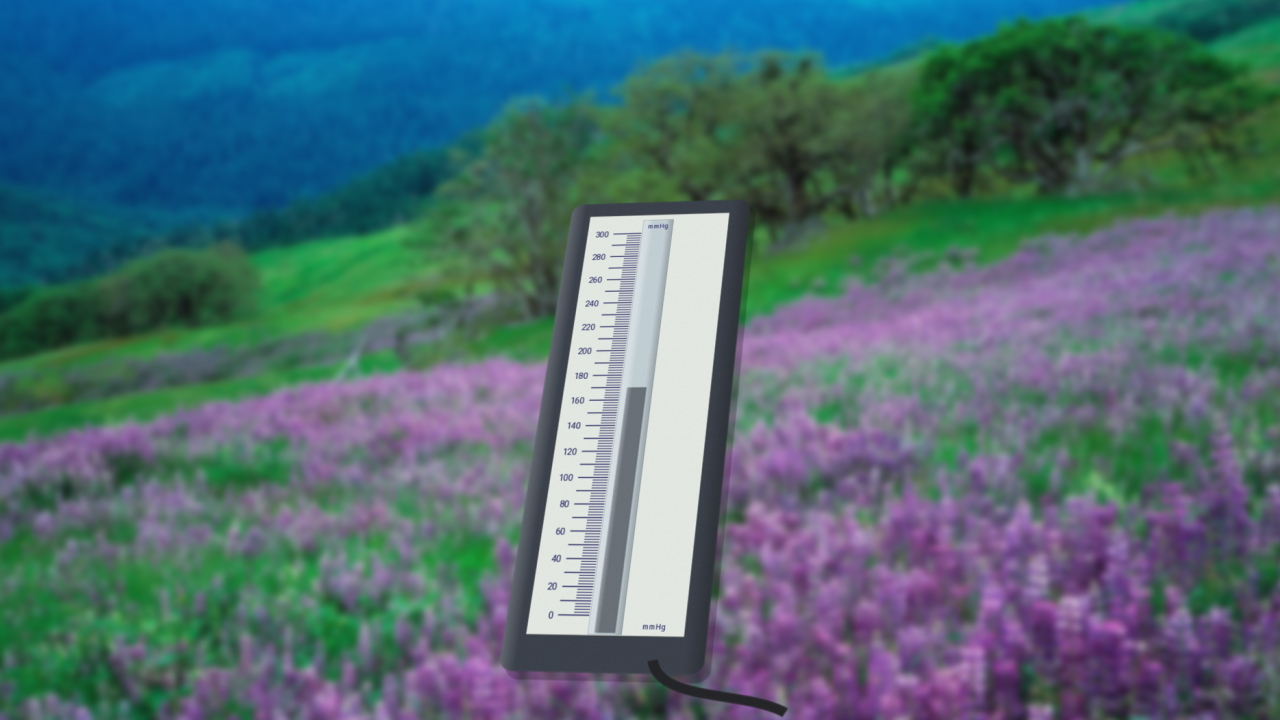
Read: 170mmHg
